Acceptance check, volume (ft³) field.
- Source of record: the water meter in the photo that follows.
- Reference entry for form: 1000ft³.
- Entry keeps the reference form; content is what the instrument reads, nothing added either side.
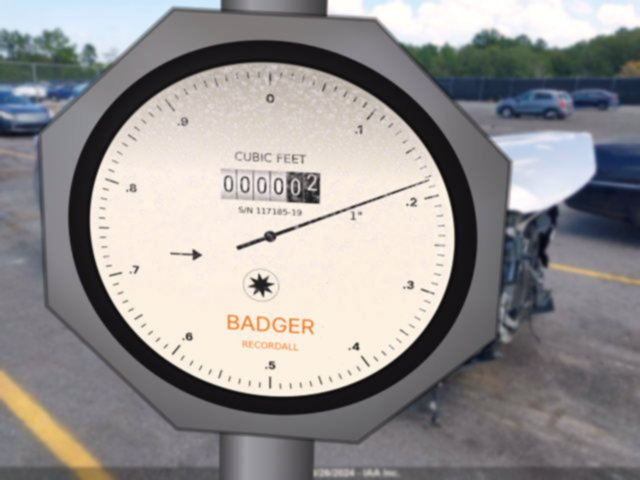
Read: 2.18ft³
